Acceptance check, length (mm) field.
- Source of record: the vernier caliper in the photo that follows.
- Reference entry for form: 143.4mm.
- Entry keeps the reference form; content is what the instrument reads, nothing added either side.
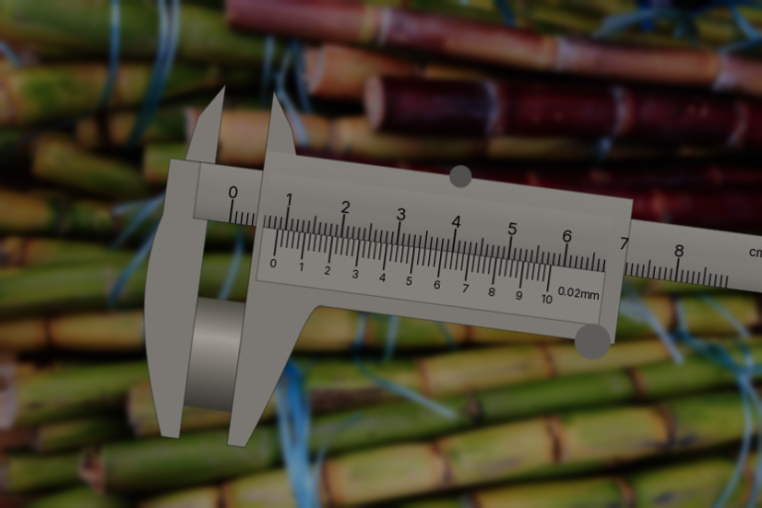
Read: 8.6mm
